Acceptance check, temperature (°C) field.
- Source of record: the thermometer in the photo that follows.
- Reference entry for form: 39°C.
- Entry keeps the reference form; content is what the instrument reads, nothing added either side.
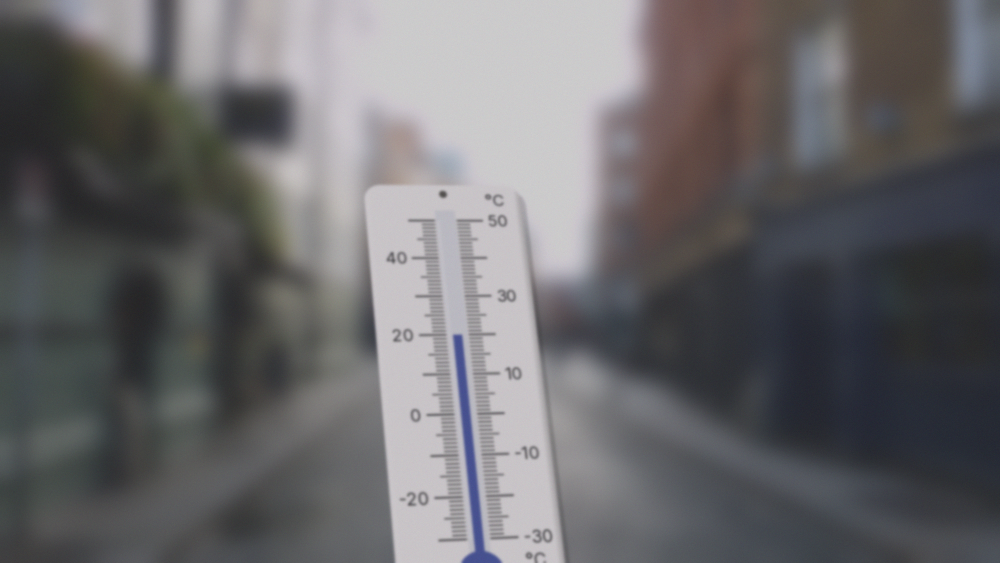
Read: 20°C
